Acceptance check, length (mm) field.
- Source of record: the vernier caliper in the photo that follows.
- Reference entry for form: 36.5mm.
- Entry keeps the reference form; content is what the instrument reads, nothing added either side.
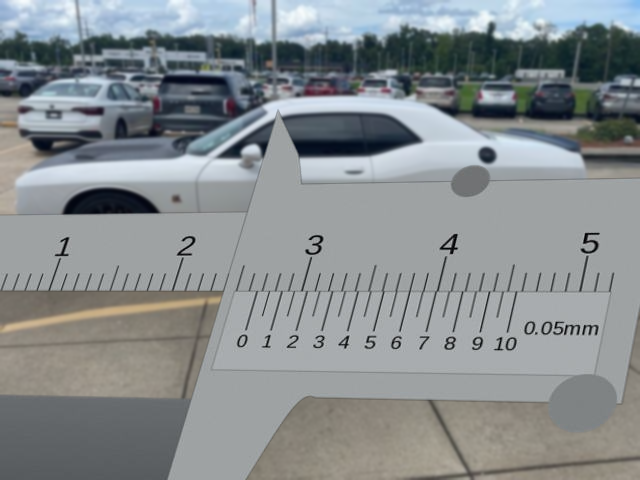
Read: 26.6mm
